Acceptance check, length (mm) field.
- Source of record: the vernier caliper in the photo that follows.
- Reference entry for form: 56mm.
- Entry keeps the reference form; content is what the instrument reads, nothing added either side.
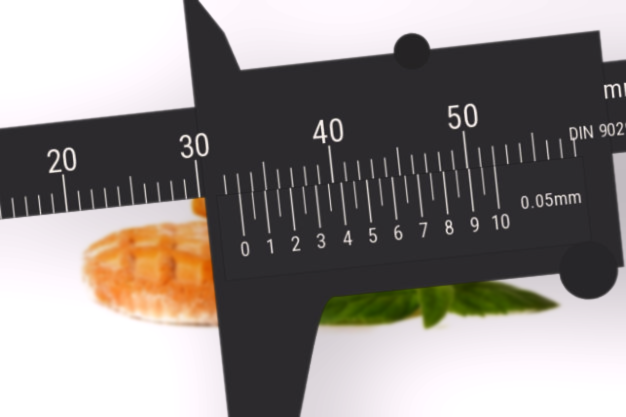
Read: 33.0mm
